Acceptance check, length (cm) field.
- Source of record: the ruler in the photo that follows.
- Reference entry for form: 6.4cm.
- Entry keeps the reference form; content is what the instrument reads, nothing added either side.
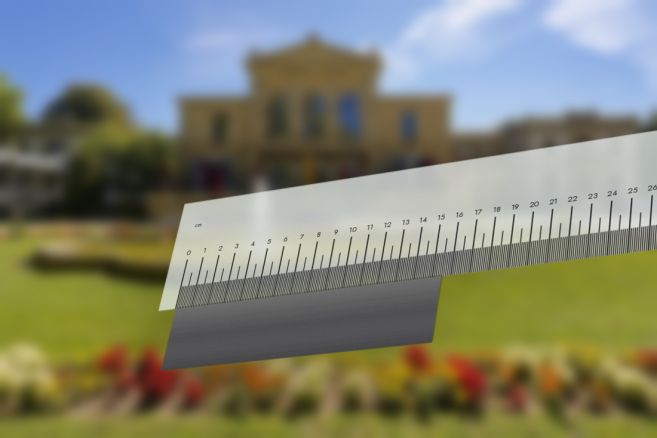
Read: 15.5cm
